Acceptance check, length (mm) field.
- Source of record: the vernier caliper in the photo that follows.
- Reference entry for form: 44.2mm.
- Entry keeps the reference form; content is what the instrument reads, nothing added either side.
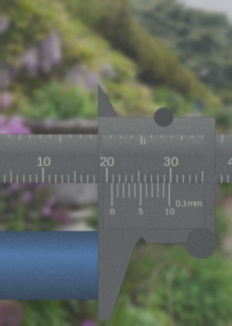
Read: 20.8mm
